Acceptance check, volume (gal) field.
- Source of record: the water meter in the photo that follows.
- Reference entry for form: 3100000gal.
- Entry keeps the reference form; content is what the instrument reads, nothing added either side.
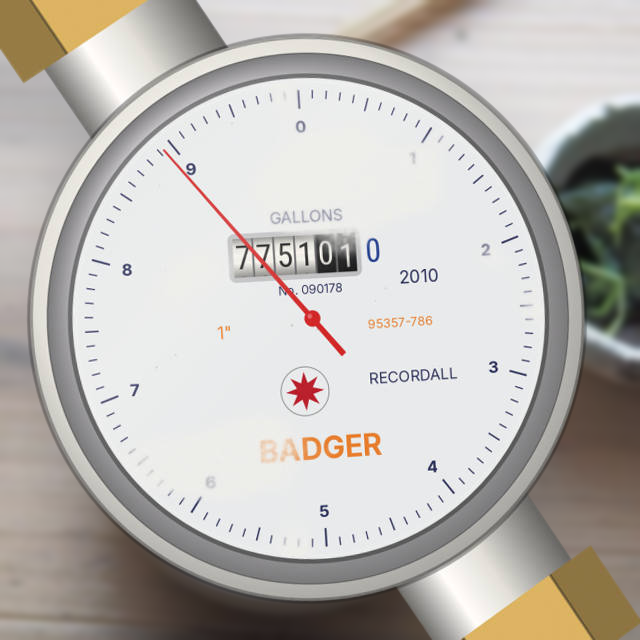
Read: 7751008.9gal
